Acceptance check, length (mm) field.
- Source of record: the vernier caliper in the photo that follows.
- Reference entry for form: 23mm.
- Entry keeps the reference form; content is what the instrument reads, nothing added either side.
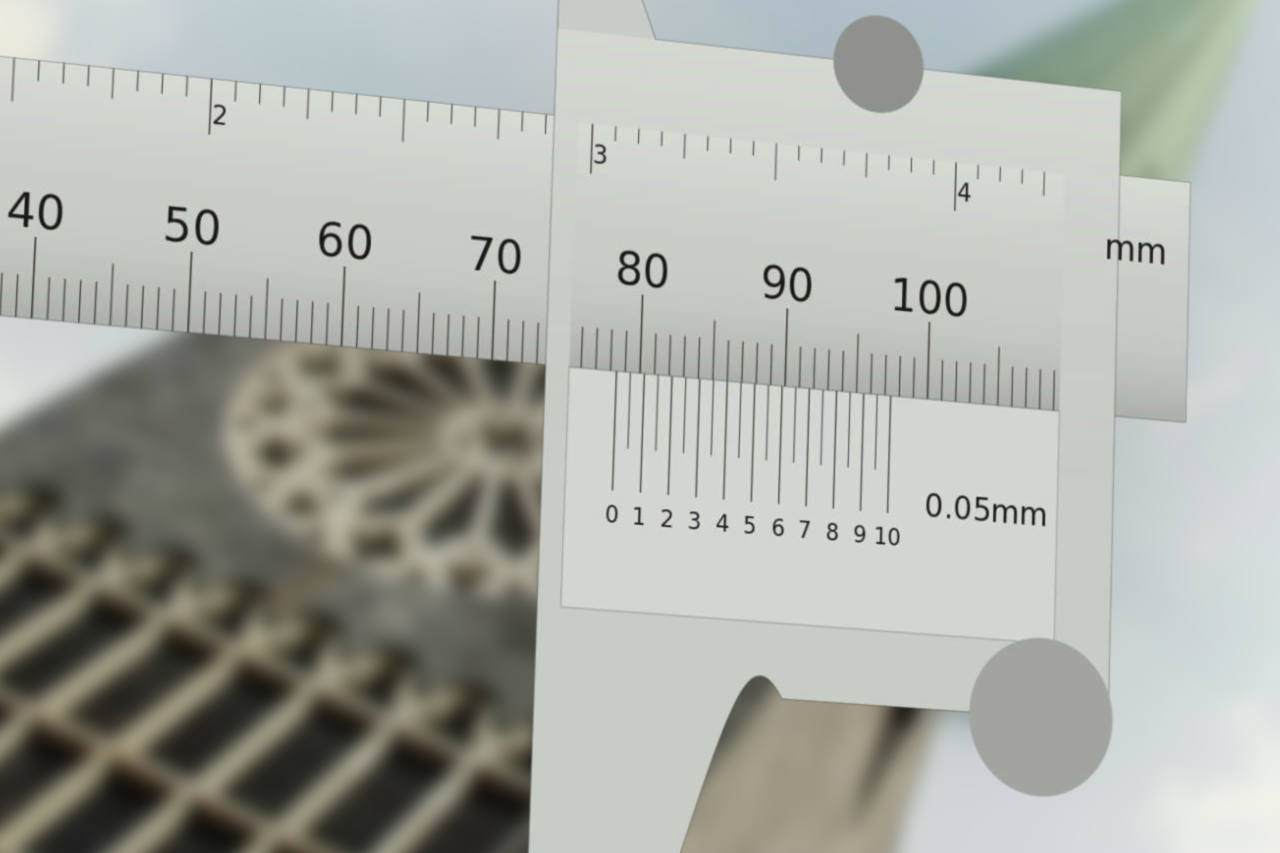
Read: 78.4mm
